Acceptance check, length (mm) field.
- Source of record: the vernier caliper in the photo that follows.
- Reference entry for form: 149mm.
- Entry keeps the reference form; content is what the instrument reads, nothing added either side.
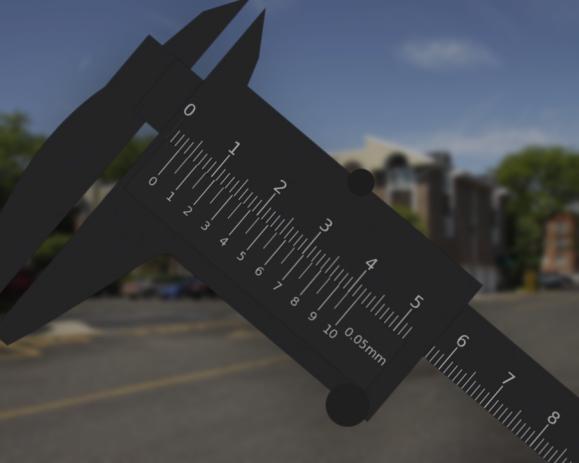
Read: 3.0mm
